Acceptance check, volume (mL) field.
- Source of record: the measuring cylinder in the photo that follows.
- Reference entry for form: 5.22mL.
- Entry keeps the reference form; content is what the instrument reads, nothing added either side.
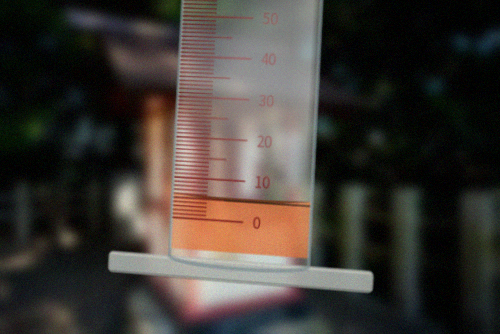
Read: 5mL
